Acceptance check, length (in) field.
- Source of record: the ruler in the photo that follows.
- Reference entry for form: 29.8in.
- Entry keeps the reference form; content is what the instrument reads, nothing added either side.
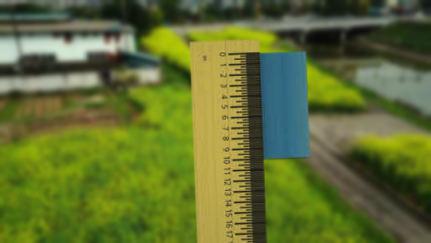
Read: 10in
